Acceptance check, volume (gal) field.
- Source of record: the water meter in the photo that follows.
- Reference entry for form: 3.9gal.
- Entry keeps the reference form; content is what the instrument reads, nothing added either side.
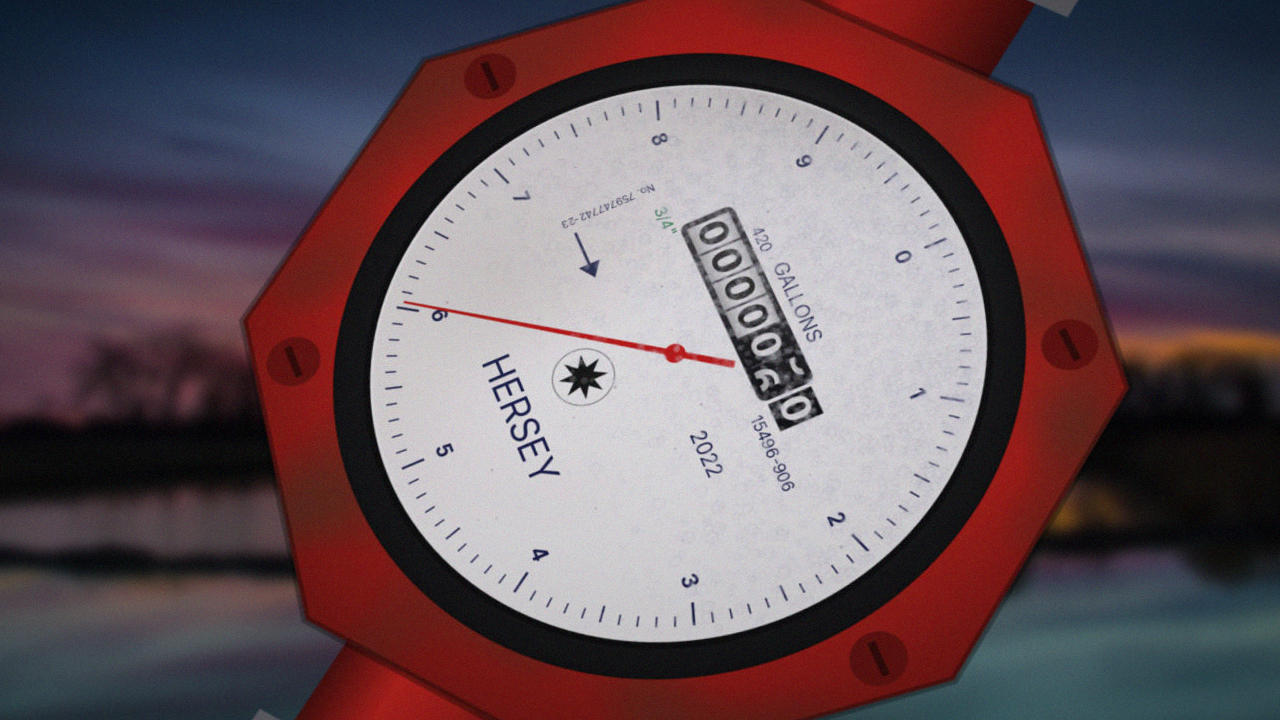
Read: 56.0gal
